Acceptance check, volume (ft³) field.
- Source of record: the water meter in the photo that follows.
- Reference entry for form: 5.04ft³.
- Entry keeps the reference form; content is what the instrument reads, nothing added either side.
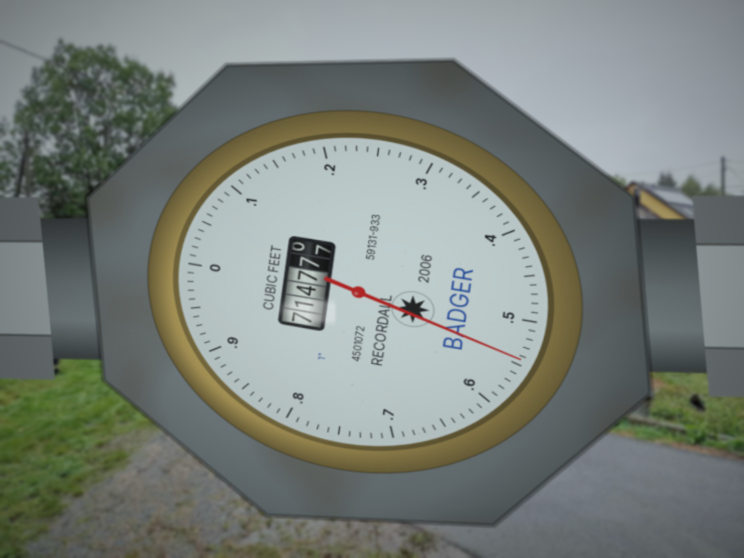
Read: 714776.54ft³
